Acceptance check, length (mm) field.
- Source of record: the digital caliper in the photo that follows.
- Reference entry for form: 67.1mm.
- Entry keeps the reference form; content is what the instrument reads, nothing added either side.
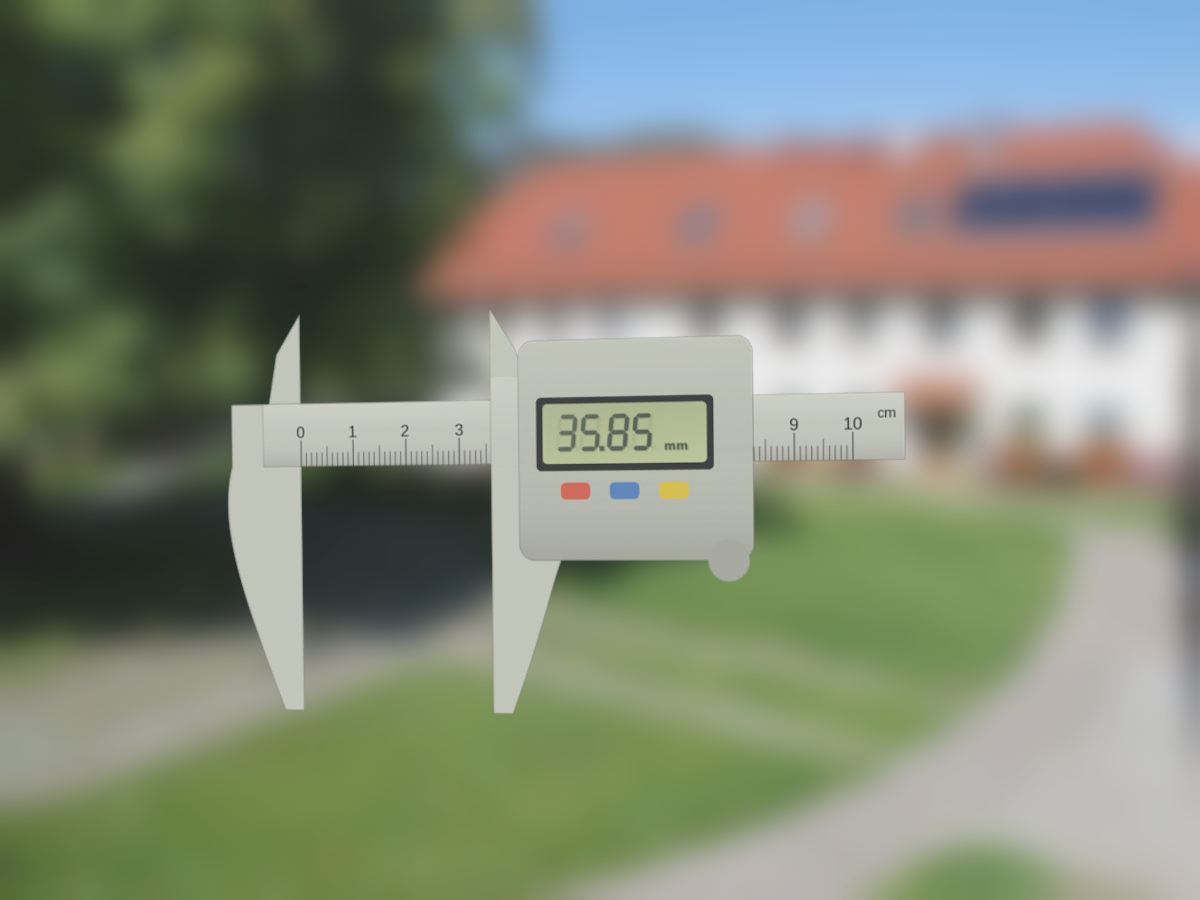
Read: 35.85mm
